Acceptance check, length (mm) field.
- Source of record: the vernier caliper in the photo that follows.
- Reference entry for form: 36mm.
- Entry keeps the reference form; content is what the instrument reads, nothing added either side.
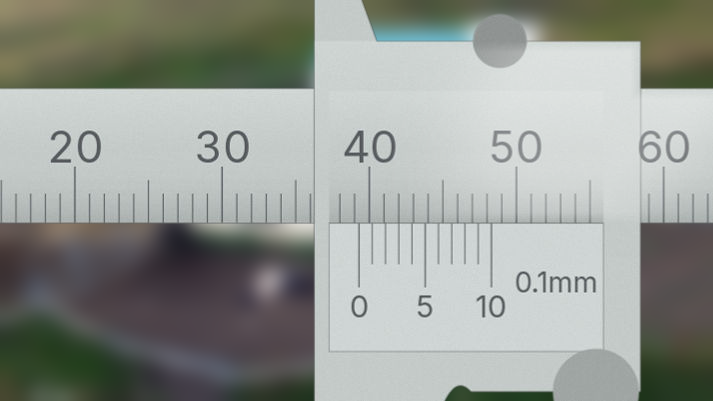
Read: 39.3mm
